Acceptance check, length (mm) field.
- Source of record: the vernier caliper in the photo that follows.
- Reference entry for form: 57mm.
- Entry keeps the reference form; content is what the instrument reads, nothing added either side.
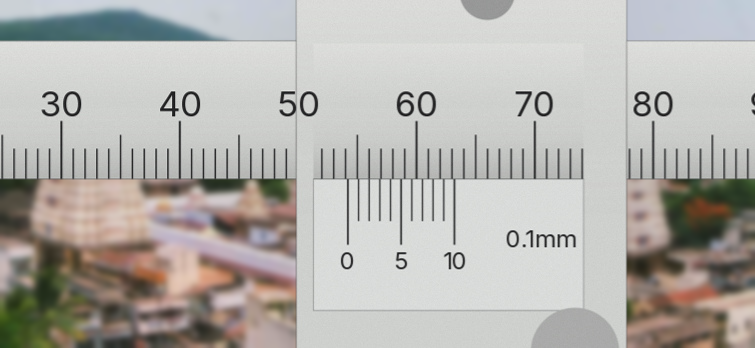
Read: 54.2mm
